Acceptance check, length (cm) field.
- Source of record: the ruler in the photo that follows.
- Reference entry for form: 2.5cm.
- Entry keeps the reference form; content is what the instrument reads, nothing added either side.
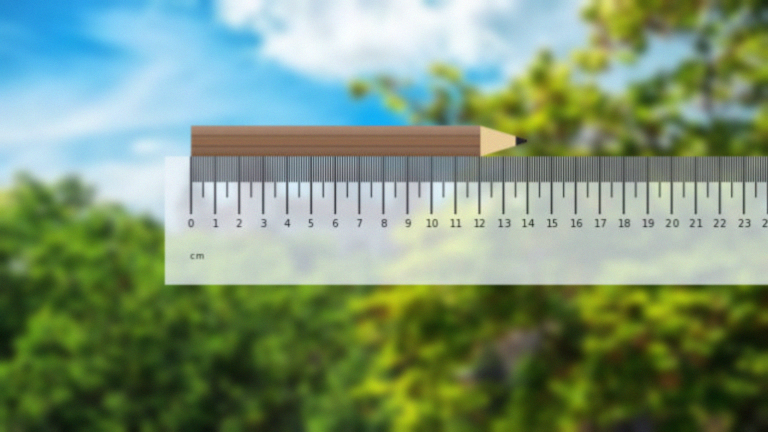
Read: 14cm
